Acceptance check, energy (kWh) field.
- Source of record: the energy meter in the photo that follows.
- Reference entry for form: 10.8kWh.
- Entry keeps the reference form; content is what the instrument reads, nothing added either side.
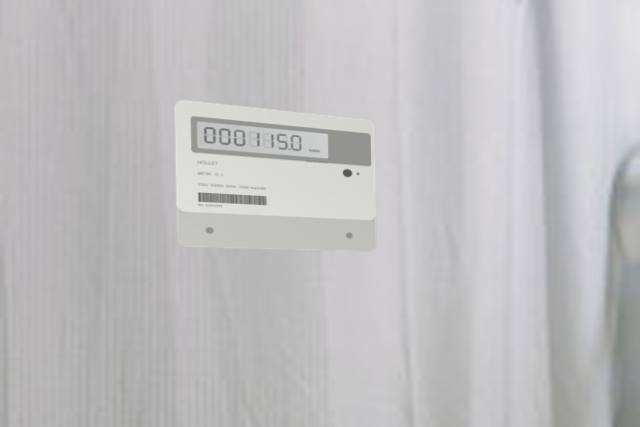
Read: 115.0kWh
